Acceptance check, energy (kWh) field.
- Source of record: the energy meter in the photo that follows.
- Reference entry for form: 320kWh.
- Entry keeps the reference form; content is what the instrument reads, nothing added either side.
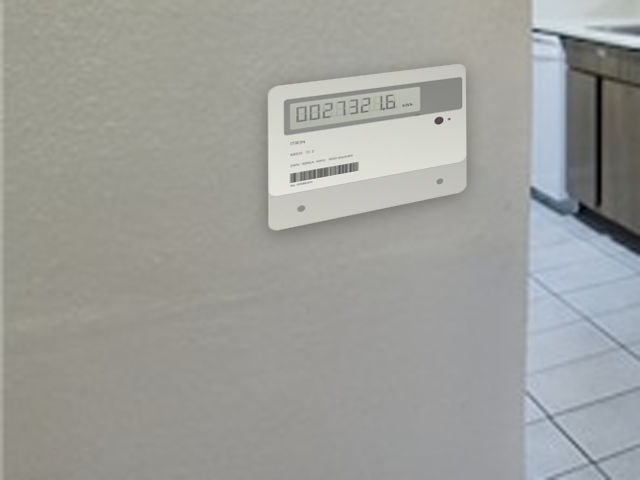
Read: 27321.6kWh
